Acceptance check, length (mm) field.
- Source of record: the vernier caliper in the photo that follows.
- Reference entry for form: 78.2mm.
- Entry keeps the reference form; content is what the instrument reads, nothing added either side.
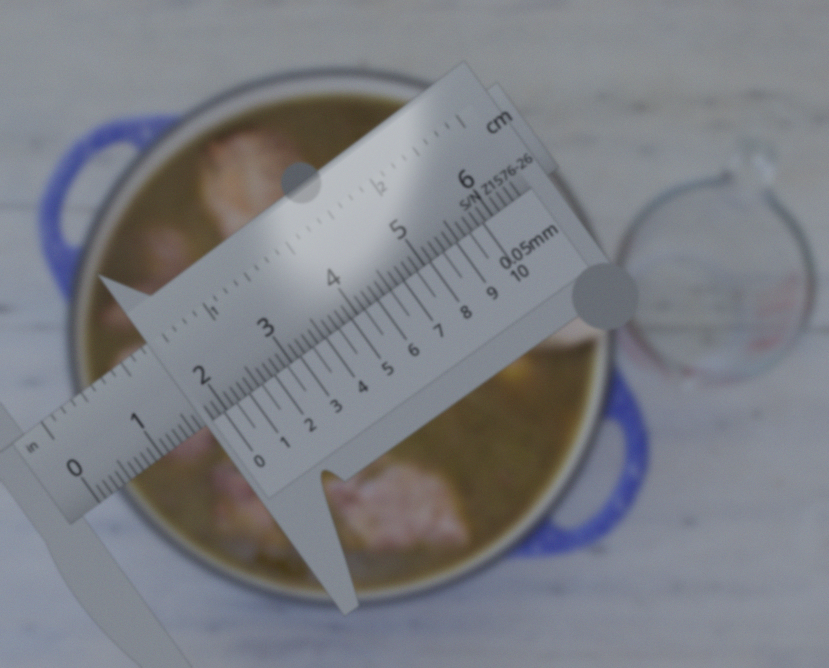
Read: 19.6mm
